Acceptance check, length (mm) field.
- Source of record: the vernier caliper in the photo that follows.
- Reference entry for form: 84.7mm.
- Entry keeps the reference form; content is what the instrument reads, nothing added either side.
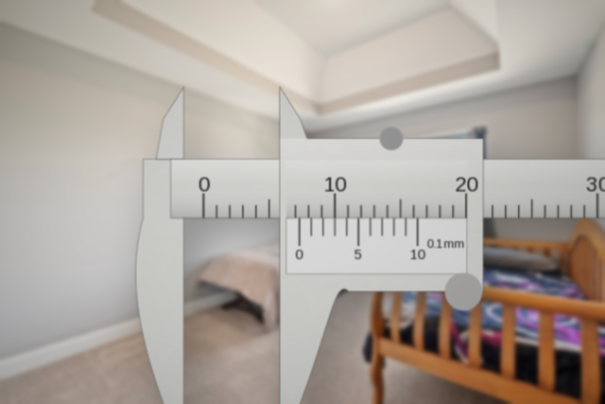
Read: 7.3mm
